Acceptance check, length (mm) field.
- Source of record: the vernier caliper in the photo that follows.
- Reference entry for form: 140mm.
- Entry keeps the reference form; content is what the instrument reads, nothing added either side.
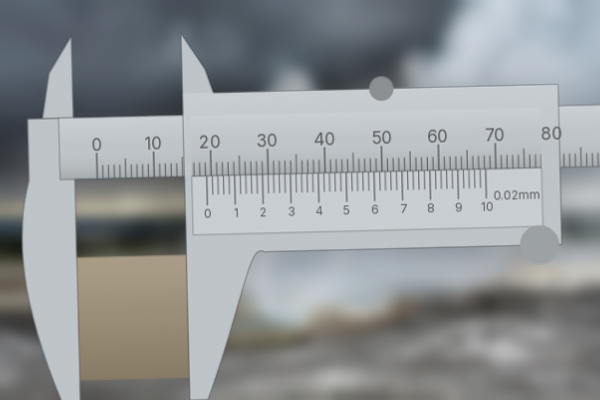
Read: 19.2mm
